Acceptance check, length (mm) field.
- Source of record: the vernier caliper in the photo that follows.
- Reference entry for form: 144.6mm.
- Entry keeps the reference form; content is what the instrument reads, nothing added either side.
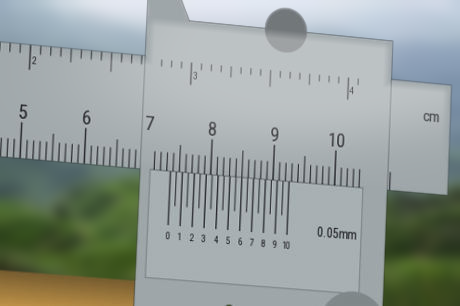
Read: 73.6mm
